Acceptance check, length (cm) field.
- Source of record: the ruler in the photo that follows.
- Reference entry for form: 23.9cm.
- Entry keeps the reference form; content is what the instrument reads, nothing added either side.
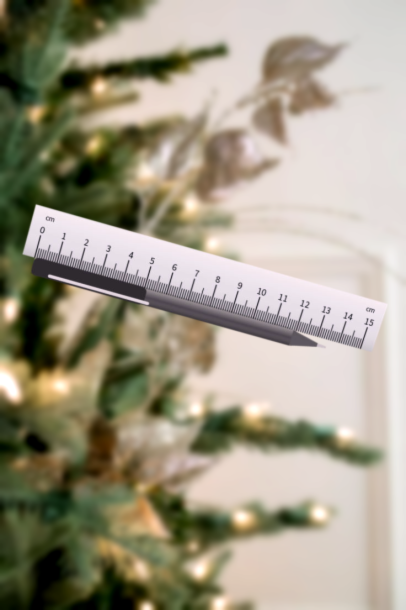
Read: 13.5cm
